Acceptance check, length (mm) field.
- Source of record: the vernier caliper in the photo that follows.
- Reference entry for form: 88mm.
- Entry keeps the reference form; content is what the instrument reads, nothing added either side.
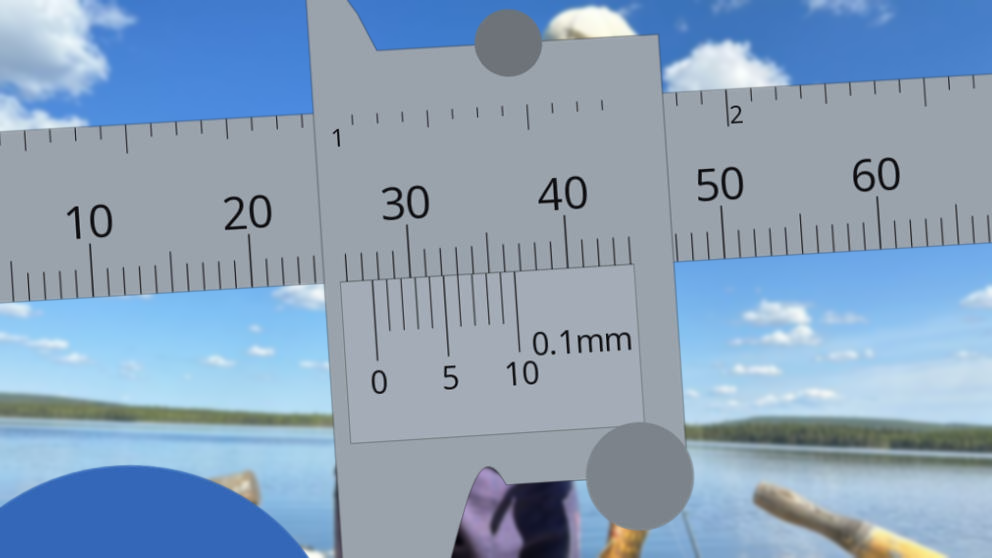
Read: 27.6mm
